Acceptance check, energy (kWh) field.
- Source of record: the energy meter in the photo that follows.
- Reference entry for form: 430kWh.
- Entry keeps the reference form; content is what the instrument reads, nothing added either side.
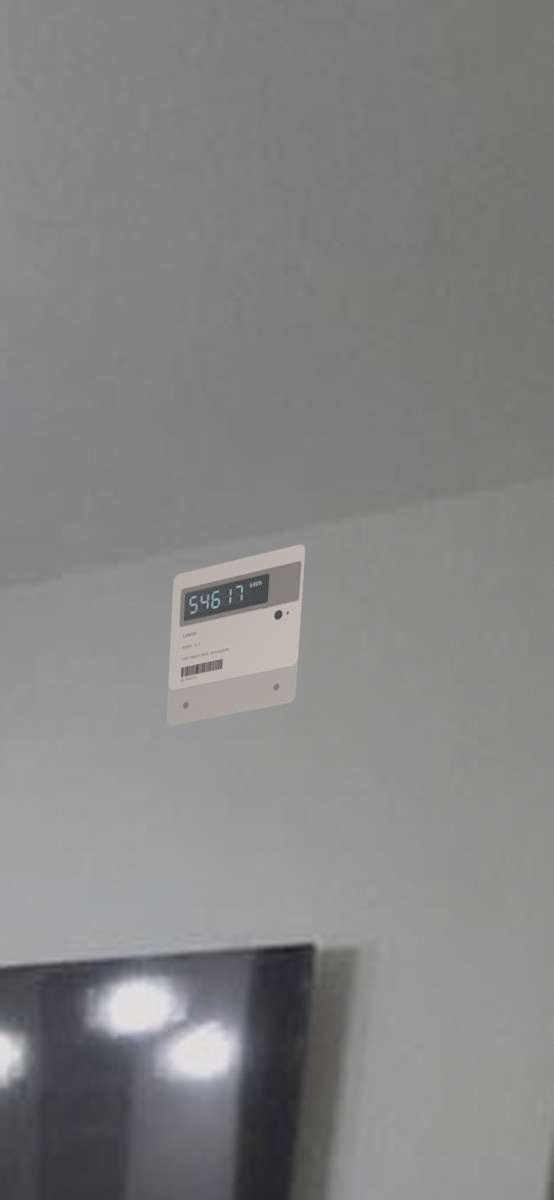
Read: 54617kWh
